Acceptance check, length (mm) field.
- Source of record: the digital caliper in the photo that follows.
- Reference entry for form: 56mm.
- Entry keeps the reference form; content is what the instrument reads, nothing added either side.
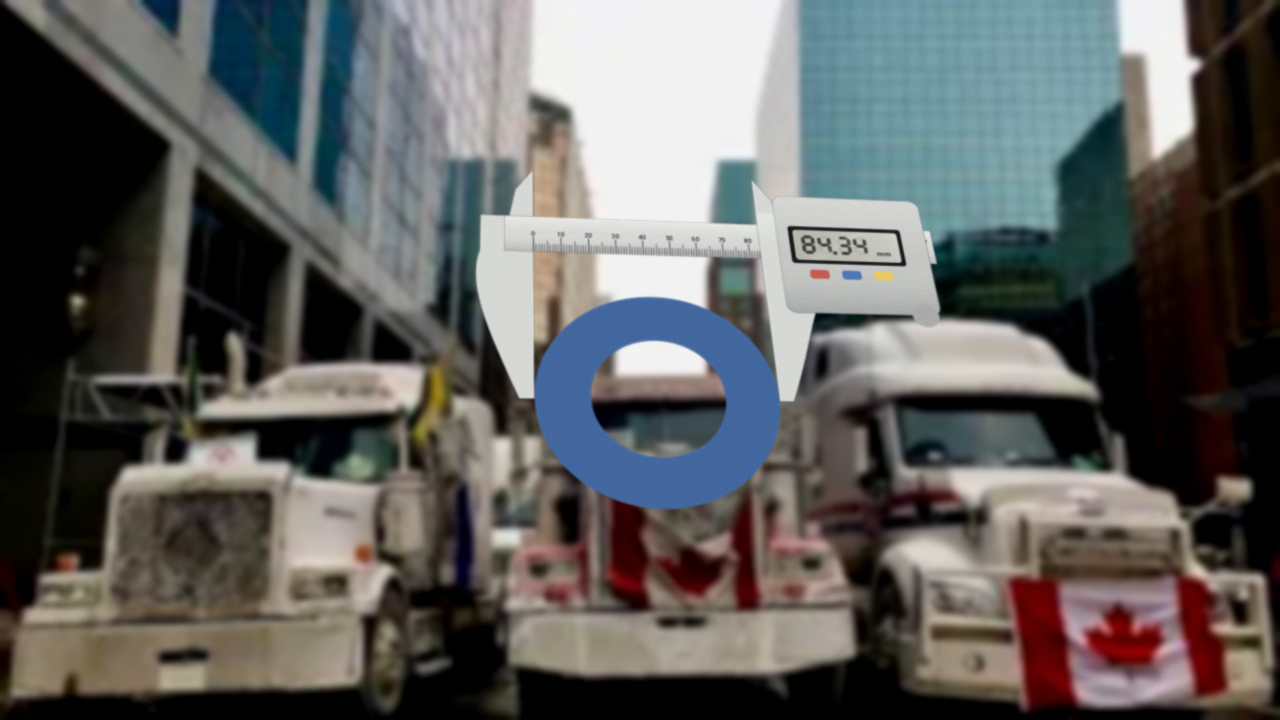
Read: 84.34mm
